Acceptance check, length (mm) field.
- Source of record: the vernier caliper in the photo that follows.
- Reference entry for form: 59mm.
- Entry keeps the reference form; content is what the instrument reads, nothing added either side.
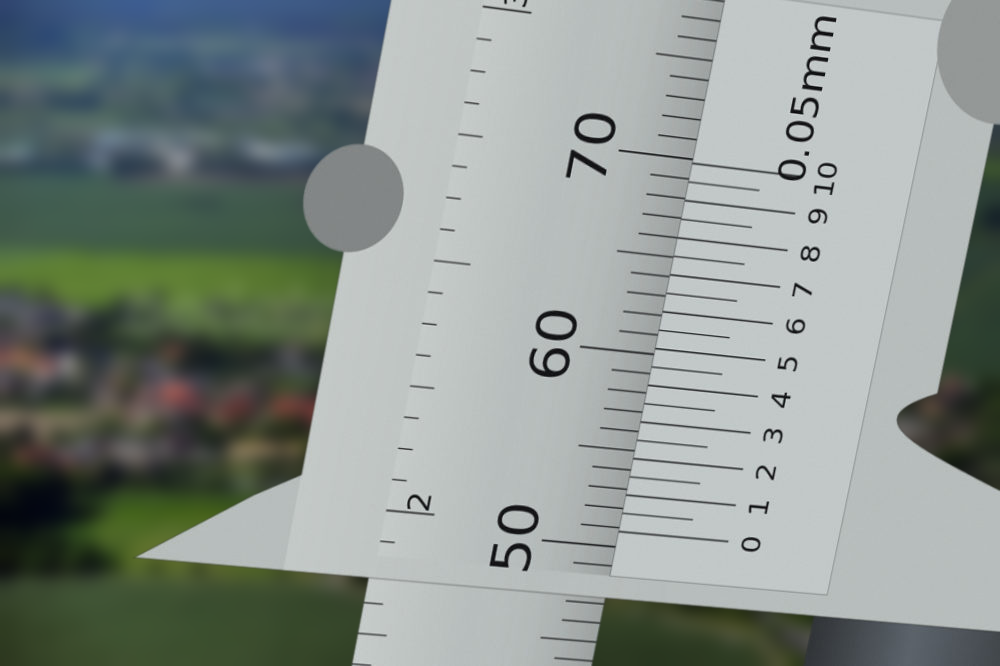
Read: 50.8mm
